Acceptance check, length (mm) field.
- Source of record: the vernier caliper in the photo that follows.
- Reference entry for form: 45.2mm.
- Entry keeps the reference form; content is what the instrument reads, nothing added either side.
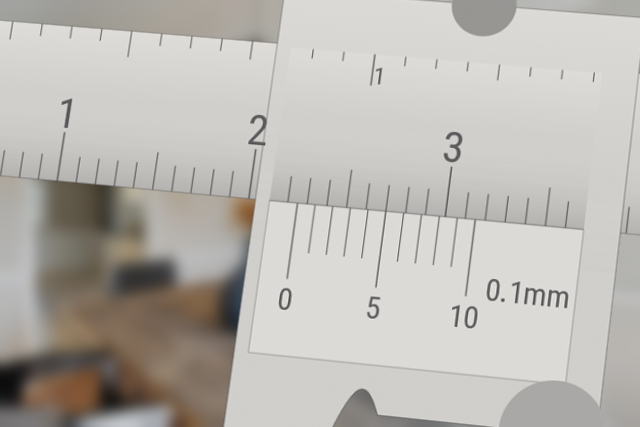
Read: 22.5mm
